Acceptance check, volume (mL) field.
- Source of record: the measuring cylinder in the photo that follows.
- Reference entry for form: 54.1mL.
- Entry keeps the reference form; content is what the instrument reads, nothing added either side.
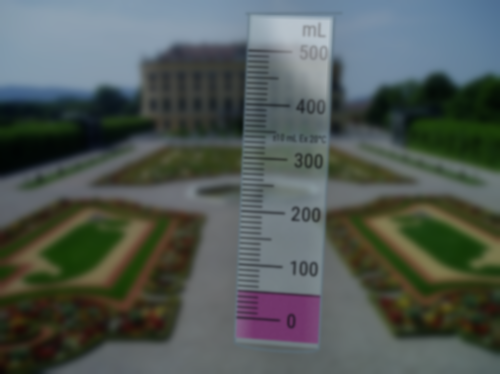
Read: 50mL
